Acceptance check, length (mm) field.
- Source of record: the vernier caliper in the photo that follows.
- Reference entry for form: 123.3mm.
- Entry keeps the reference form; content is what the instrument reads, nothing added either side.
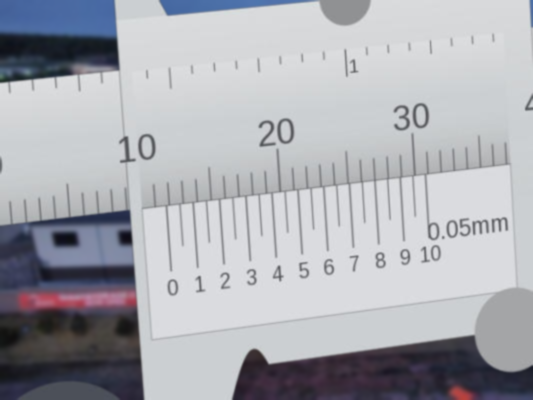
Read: 11.8mm
